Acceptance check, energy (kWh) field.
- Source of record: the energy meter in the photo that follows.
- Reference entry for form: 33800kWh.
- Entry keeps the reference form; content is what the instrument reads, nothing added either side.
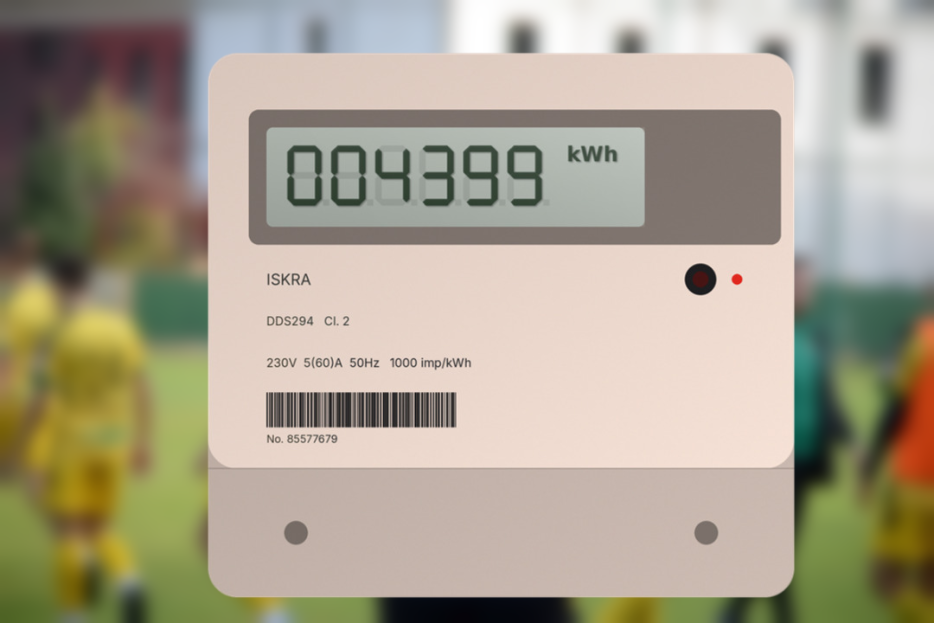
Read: 4399kWh
